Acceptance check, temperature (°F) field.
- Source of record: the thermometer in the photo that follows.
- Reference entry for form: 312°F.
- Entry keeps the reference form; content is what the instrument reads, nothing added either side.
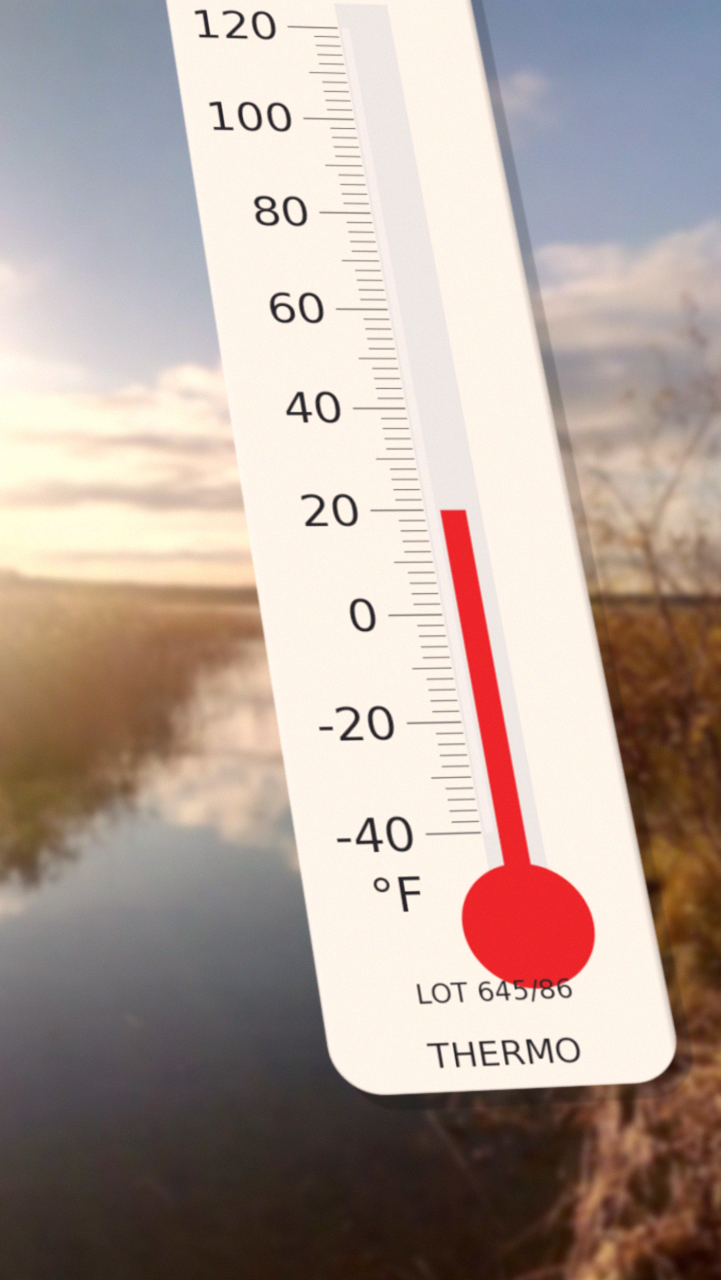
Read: 20°F
